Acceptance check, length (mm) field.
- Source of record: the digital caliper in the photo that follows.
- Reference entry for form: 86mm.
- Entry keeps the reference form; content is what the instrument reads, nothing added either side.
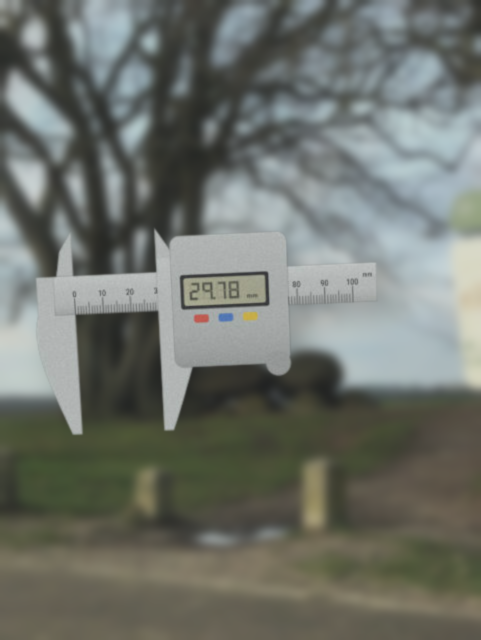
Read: 29.78mm
